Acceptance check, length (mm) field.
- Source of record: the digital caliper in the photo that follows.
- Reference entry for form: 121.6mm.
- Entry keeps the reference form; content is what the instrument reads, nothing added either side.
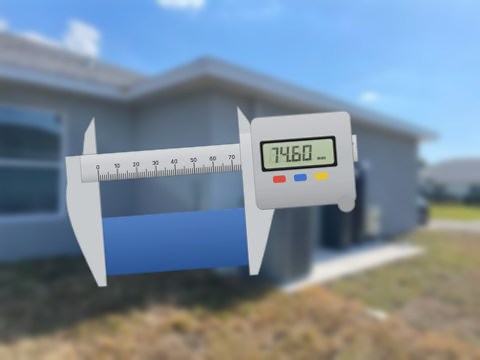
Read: 74.60mm
